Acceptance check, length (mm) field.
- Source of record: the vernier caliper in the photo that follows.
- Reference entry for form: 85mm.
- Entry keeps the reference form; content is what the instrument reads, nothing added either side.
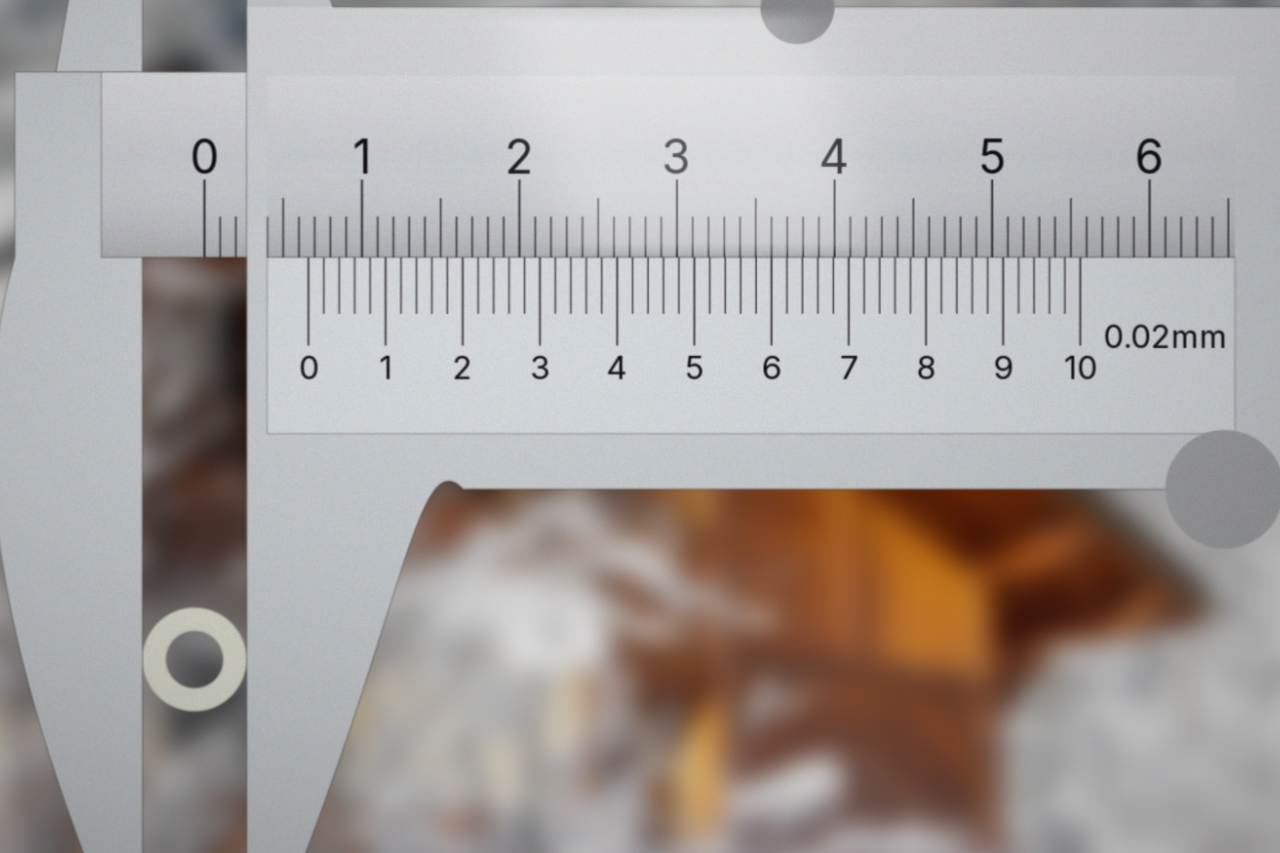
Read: 6.6mm
